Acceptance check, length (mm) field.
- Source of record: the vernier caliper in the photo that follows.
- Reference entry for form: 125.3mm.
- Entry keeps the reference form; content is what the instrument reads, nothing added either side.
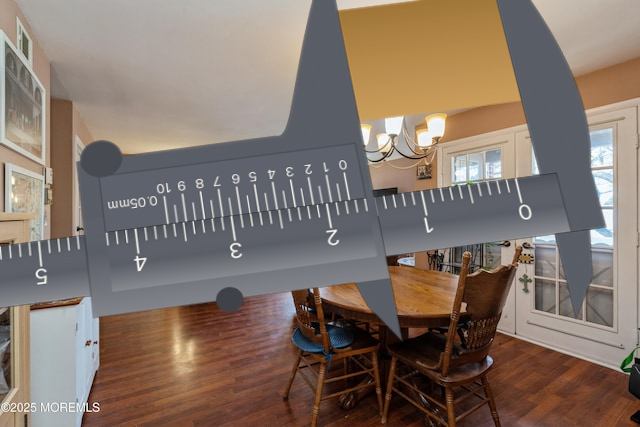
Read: 17.6mm
